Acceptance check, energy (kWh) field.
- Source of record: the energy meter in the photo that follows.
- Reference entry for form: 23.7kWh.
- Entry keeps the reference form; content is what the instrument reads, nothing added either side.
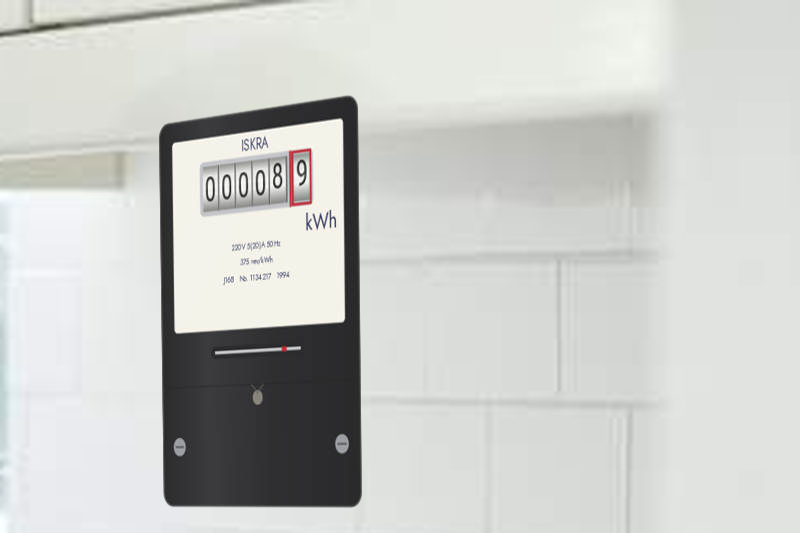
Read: 8.9kWh
